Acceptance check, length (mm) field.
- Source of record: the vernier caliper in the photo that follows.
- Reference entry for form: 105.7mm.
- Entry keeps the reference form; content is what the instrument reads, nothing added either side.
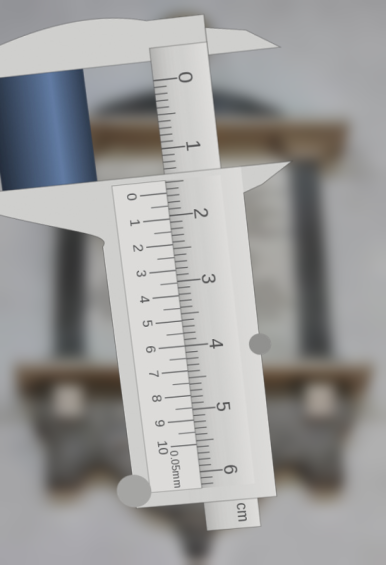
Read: 16.6mm
